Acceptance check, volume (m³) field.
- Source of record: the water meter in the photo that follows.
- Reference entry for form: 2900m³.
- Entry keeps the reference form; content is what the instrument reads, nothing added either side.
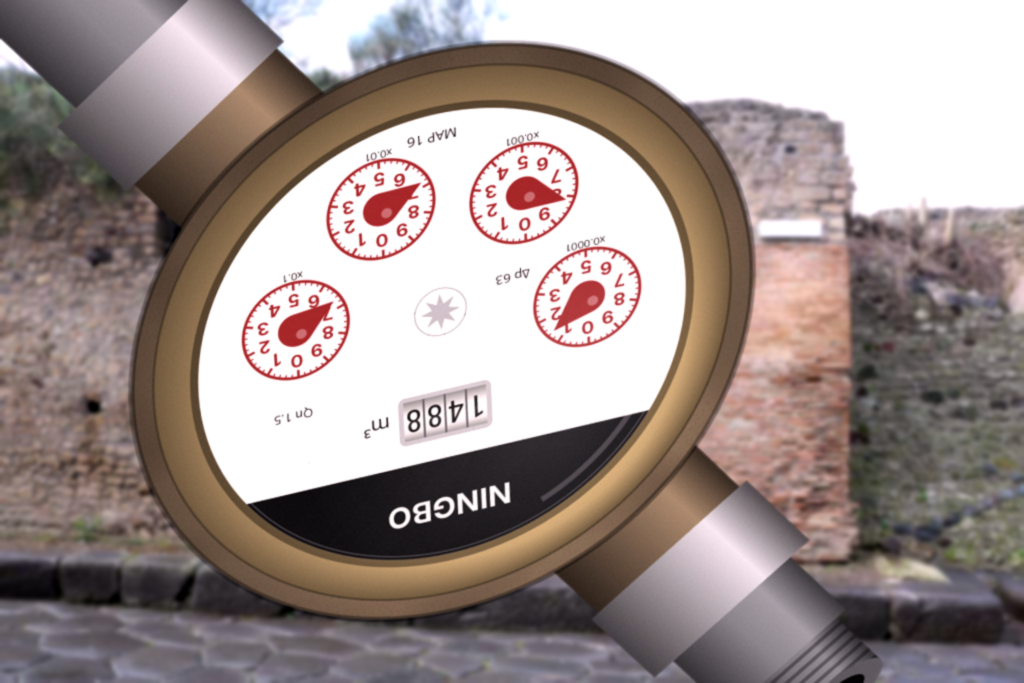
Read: 1488.6681m³
